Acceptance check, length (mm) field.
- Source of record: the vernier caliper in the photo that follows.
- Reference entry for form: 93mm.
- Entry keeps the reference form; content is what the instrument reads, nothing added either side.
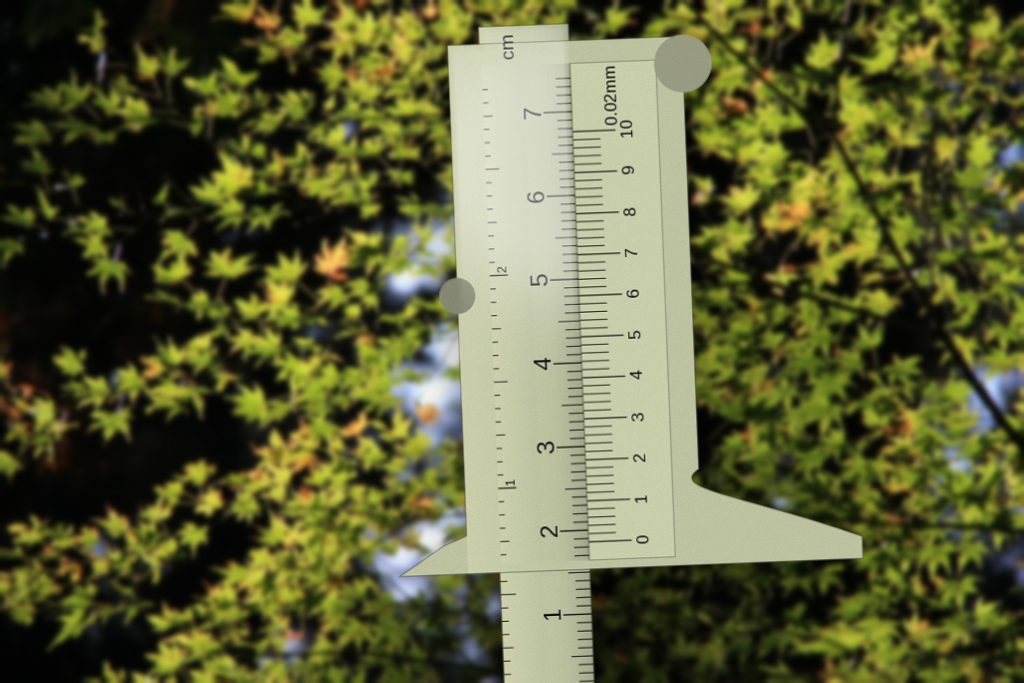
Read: 18.6mm
